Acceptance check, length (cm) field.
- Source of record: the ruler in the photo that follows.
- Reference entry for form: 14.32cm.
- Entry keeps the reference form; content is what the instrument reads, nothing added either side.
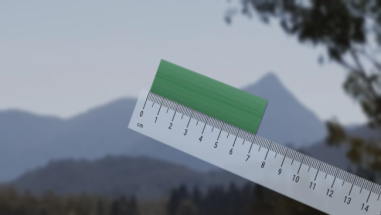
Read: 7cm
